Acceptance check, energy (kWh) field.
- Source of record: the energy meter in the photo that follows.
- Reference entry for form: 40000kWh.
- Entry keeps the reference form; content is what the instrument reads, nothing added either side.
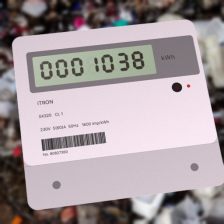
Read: 1038kWh
